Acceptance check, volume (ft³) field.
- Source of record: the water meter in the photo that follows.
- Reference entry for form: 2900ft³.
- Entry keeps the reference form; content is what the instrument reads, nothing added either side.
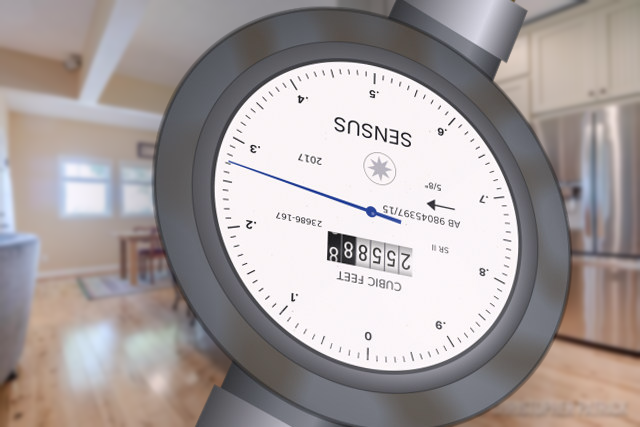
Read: 255888.27ft³
